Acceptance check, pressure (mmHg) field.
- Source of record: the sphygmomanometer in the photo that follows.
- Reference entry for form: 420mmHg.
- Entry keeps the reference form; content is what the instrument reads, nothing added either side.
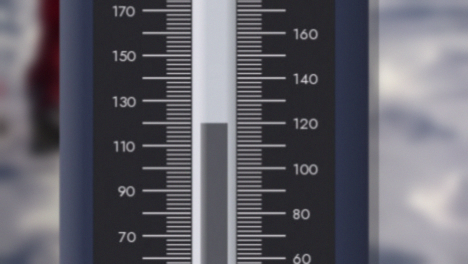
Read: 120mmHg
